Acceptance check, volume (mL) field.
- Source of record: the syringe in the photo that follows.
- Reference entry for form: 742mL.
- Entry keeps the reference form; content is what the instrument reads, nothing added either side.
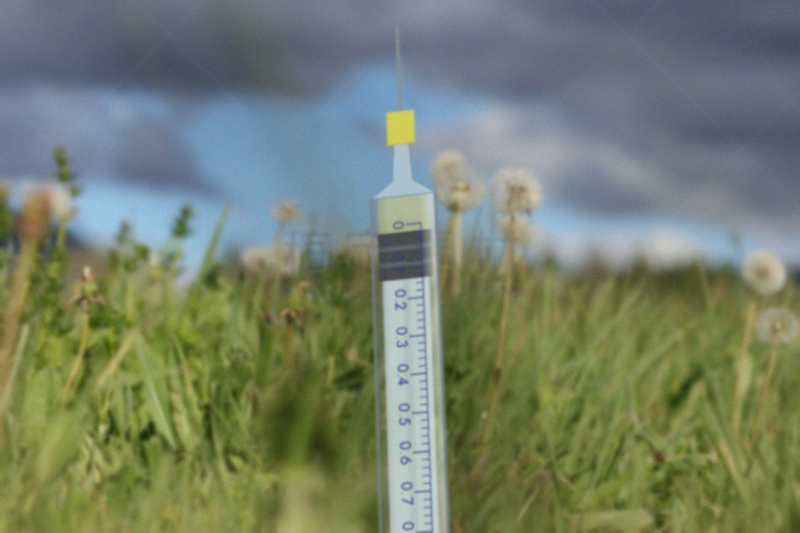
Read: 0.02mL
